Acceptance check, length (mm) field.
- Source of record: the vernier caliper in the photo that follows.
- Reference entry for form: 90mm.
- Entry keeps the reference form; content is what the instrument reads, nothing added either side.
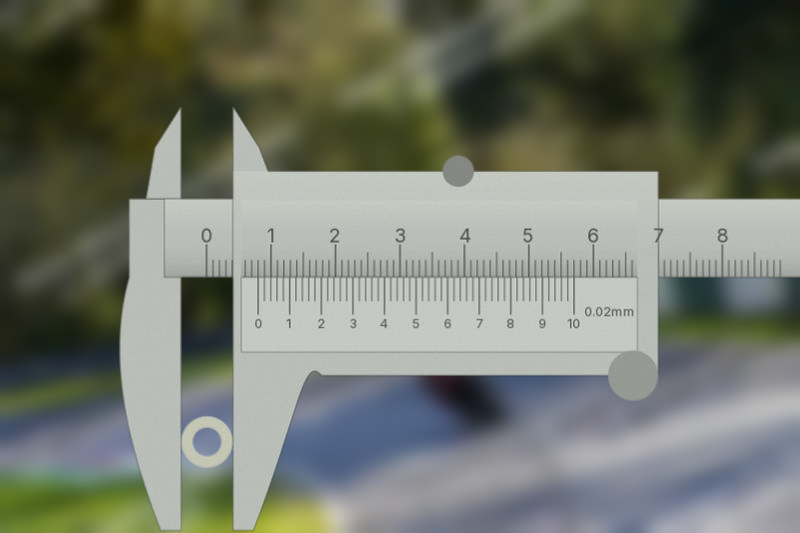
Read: 8.0mm
